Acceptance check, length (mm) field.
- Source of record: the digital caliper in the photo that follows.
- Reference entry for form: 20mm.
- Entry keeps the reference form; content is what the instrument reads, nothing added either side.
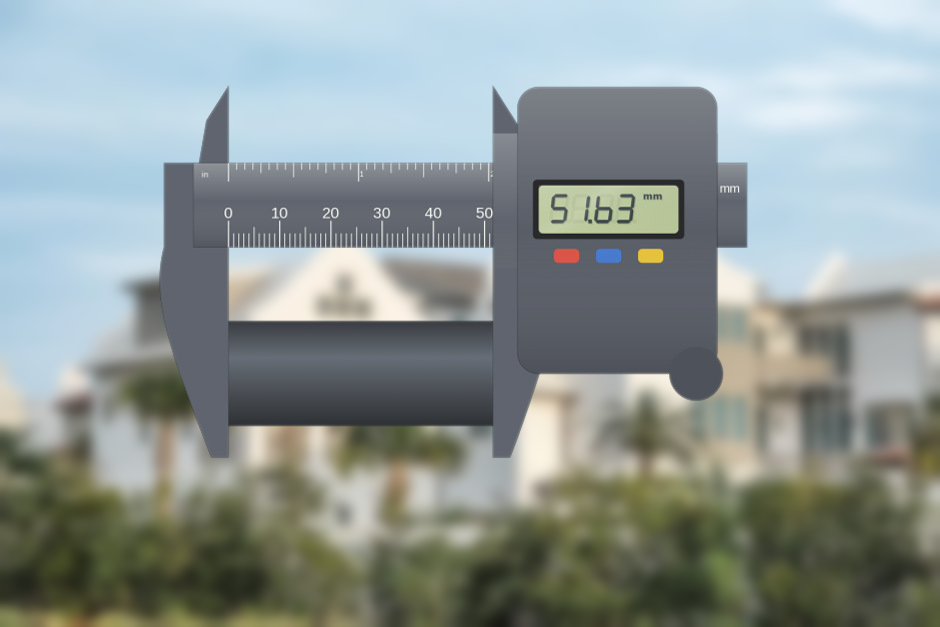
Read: 51.63mm
